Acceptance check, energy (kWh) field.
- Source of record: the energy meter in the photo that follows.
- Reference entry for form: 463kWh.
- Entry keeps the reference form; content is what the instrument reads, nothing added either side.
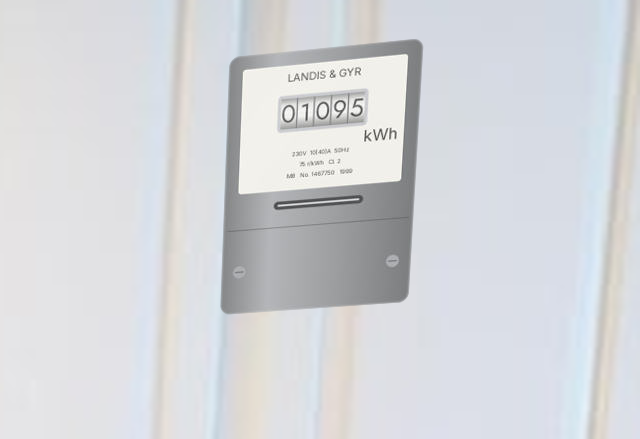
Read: 1095kWh
